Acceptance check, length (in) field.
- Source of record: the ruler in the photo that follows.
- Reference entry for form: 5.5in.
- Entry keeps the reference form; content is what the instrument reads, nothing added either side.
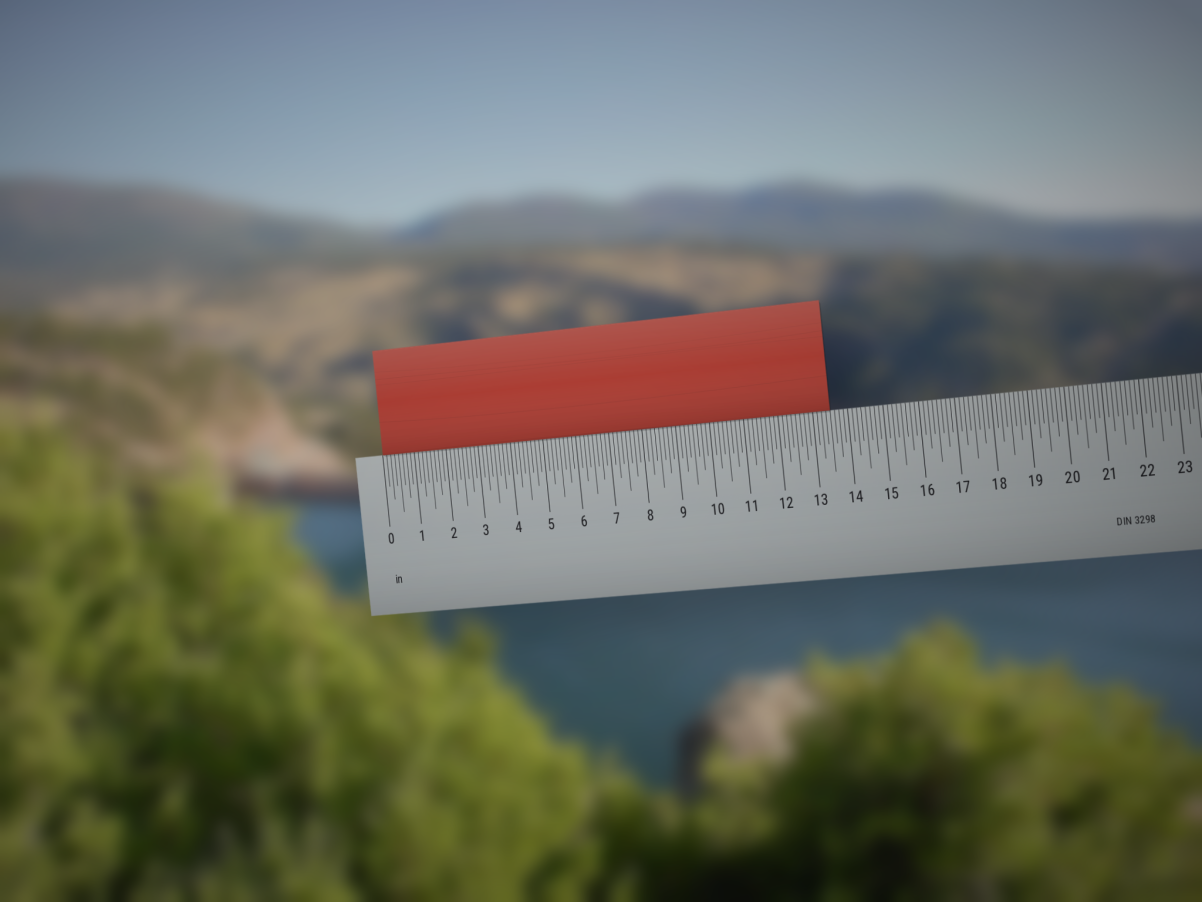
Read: 13.5in
